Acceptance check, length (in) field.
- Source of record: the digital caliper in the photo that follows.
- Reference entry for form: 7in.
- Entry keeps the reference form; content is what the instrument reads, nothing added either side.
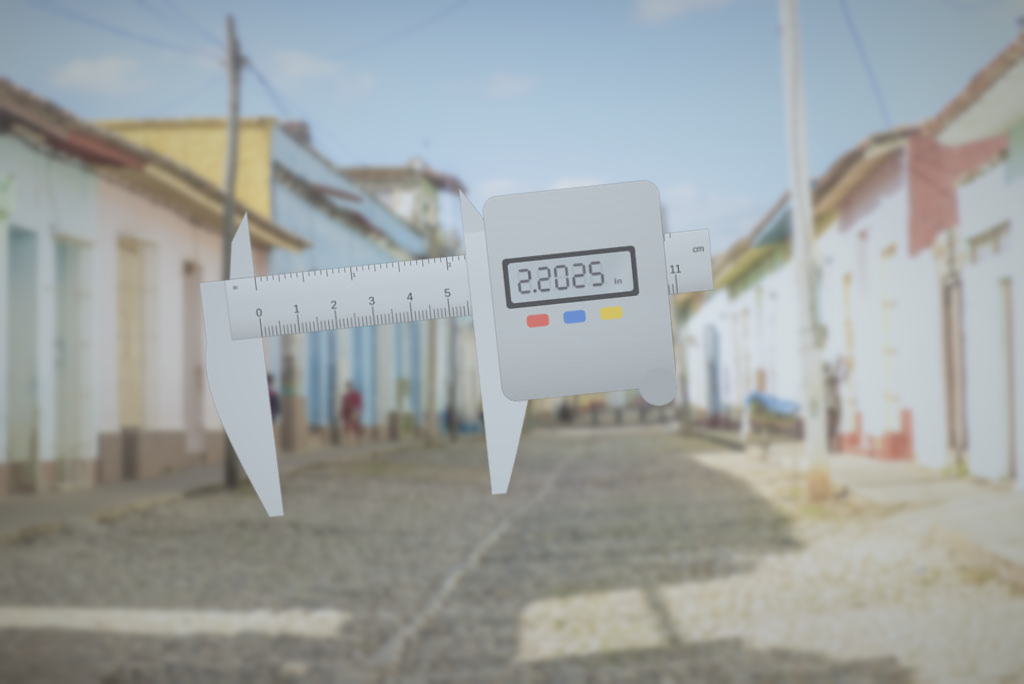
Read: 2.2025in
